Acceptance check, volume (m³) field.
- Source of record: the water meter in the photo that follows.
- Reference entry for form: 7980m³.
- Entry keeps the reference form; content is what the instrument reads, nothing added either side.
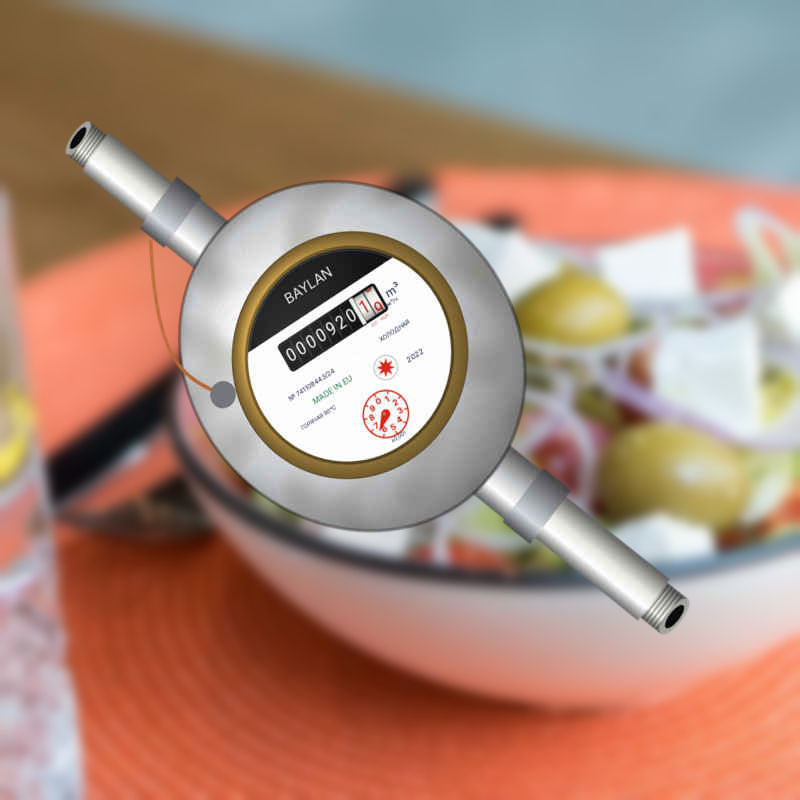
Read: 920.186m³
